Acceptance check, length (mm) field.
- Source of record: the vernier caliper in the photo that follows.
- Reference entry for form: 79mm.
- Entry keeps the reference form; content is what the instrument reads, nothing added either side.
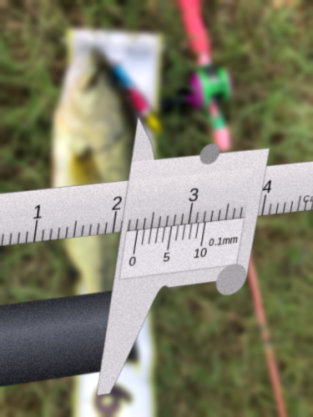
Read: 23.2mm
